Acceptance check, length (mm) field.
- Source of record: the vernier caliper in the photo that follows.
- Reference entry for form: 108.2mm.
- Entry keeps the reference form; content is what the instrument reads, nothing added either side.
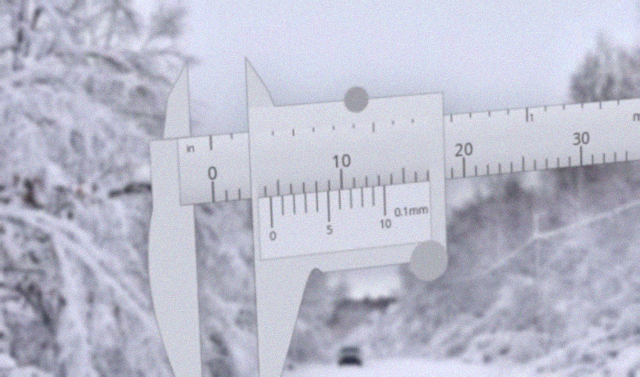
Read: 4.4mm
